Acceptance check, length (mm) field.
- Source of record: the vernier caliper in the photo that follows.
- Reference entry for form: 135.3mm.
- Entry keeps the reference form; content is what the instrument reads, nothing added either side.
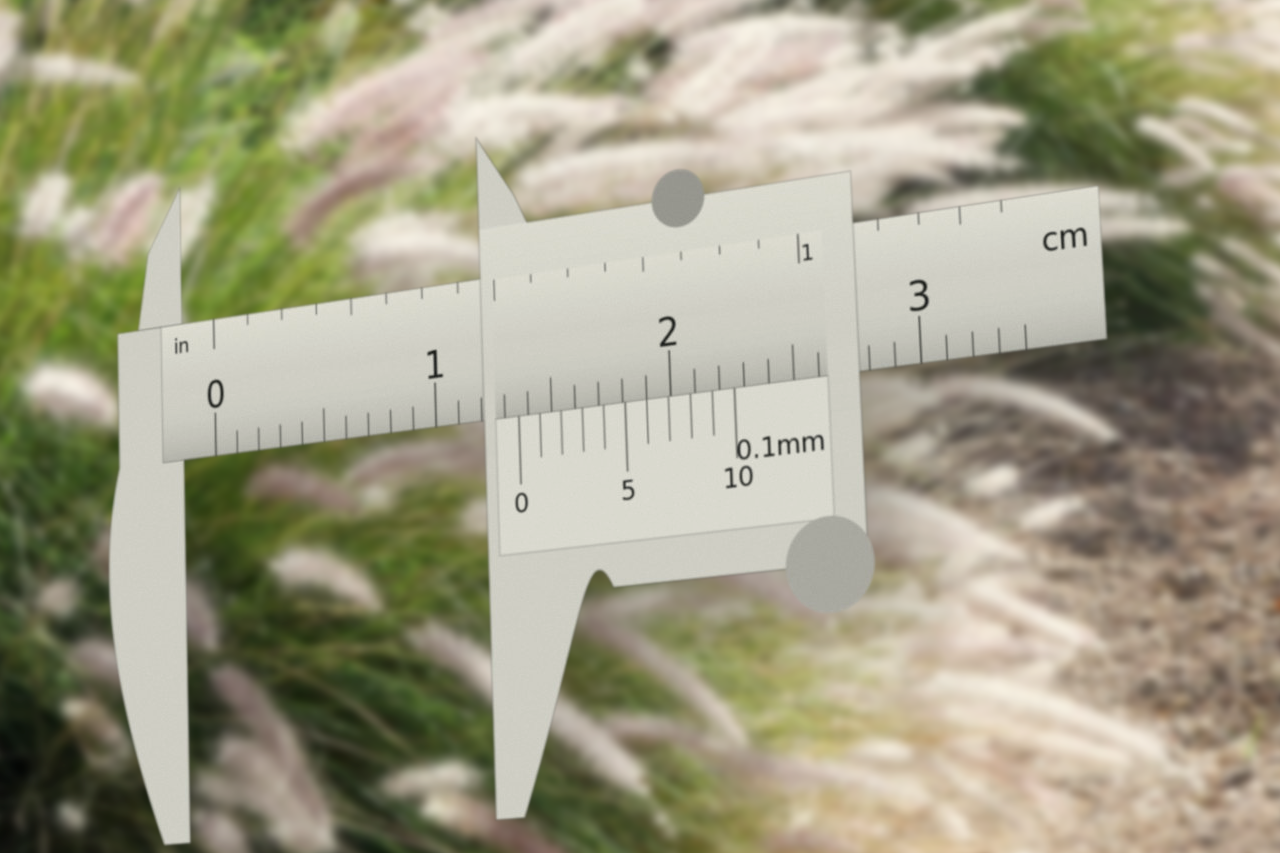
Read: 13.6mm
